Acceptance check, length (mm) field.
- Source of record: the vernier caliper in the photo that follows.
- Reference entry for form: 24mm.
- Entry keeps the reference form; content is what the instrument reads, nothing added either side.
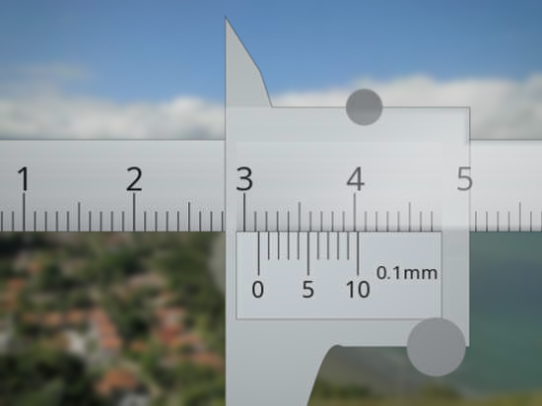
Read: 31.3mm
